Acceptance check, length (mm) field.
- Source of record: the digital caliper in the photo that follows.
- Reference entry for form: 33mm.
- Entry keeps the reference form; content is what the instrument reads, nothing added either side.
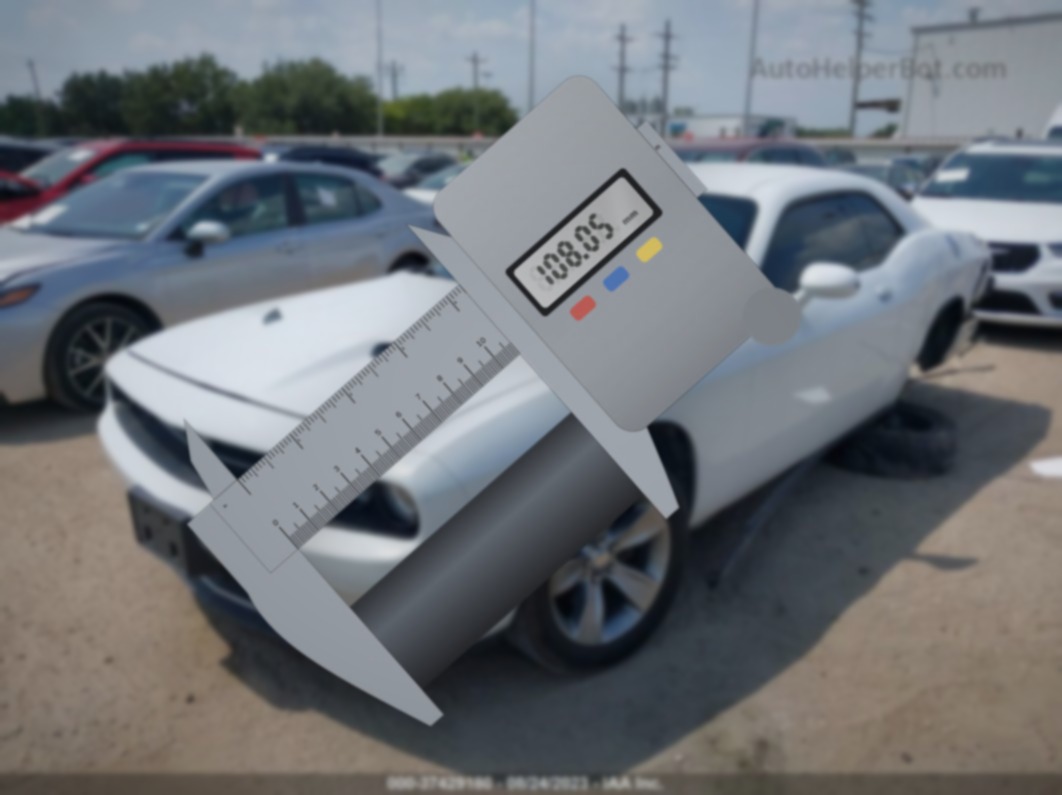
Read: 108.05mm
